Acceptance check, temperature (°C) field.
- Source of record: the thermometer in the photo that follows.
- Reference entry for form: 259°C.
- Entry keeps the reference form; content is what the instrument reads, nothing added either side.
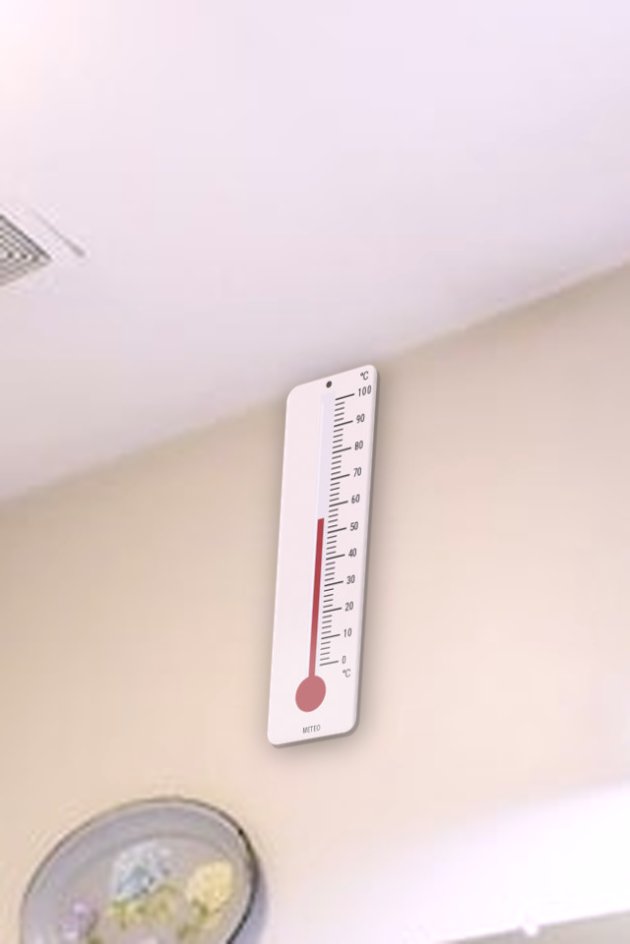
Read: 56°C
